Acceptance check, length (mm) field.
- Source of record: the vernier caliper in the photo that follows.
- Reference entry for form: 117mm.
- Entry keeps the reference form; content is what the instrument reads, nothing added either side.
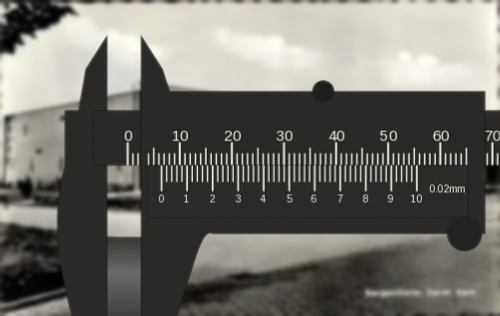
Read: 6.5mm
